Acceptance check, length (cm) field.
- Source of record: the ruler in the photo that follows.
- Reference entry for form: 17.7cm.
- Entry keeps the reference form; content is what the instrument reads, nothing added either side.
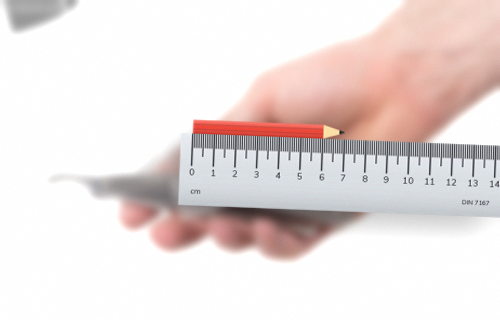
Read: 7cm
